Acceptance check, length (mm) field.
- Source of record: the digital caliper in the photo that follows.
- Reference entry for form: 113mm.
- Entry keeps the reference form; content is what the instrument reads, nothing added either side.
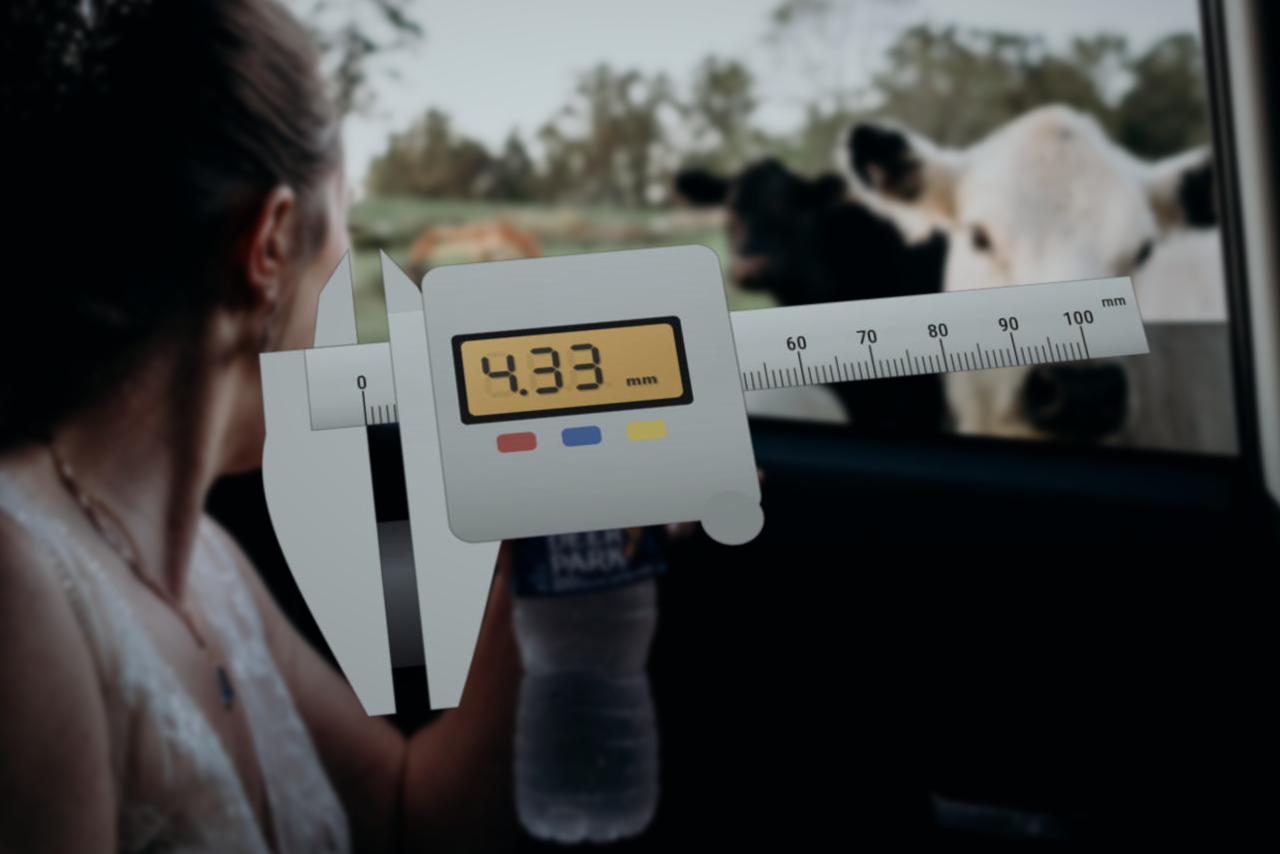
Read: 4.33mm
